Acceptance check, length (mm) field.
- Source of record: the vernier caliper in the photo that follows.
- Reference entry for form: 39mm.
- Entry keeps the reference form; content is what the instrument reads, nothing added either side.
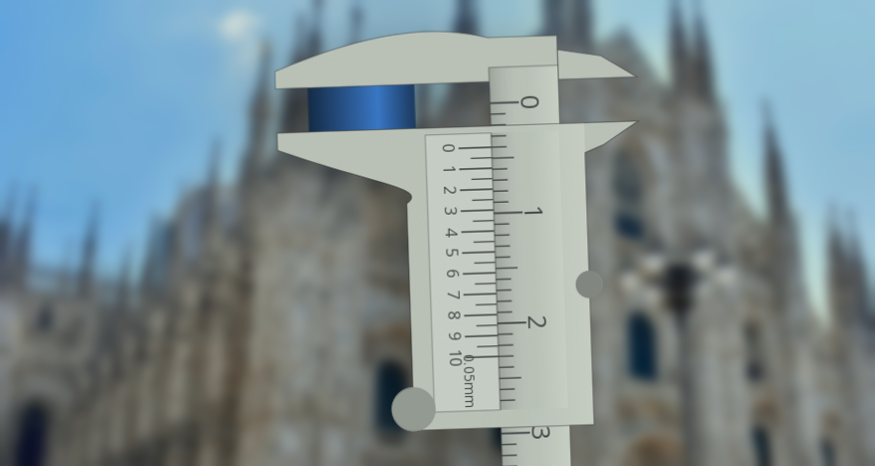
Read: 4.0mm
